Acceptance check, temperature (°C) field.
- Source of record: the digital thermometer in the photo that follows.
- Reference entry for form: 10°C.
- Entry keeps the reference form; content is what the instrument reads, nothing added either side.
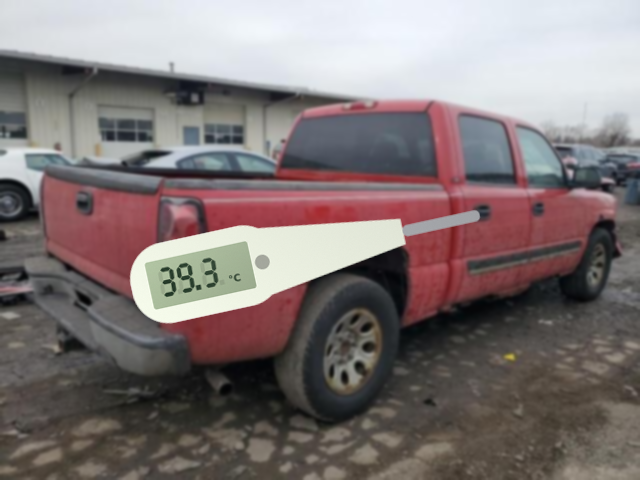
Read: 39.3°C
